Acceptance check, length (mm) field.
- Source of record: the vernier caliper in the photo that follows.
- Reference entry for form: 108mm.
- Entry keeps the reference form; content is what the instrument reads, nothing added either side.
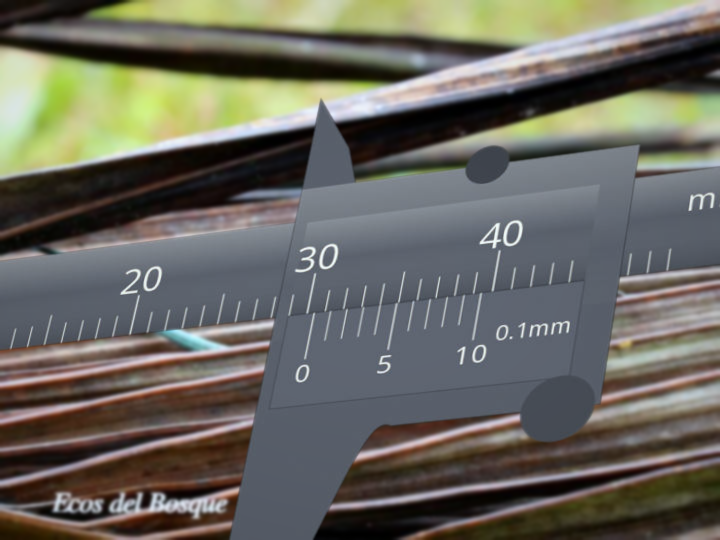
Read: 30.4mm
